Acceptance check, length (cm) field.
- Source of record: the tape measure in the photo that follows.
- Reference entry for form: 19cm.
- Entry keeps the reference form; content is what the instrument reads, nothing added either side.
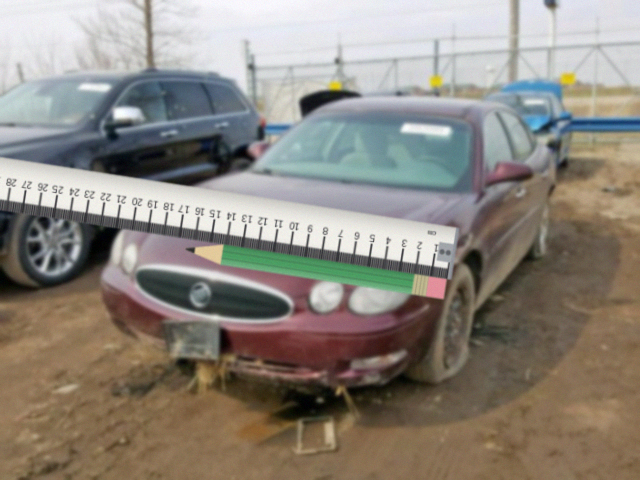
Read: 16.5cm
